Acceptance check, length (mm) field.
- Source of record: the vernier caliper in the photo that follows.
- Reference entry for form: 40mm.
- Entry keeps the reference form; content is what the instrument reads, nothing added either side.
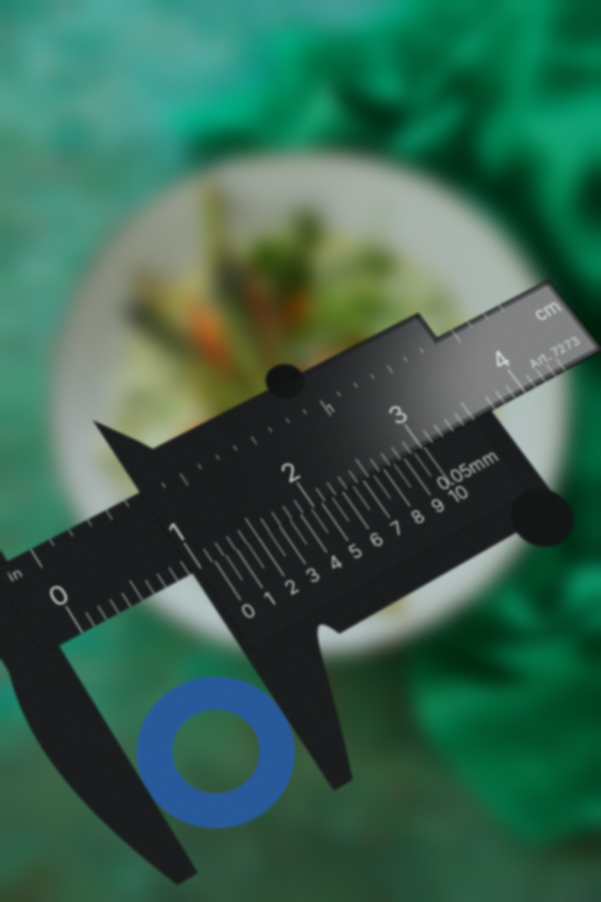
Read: 11.2mm
